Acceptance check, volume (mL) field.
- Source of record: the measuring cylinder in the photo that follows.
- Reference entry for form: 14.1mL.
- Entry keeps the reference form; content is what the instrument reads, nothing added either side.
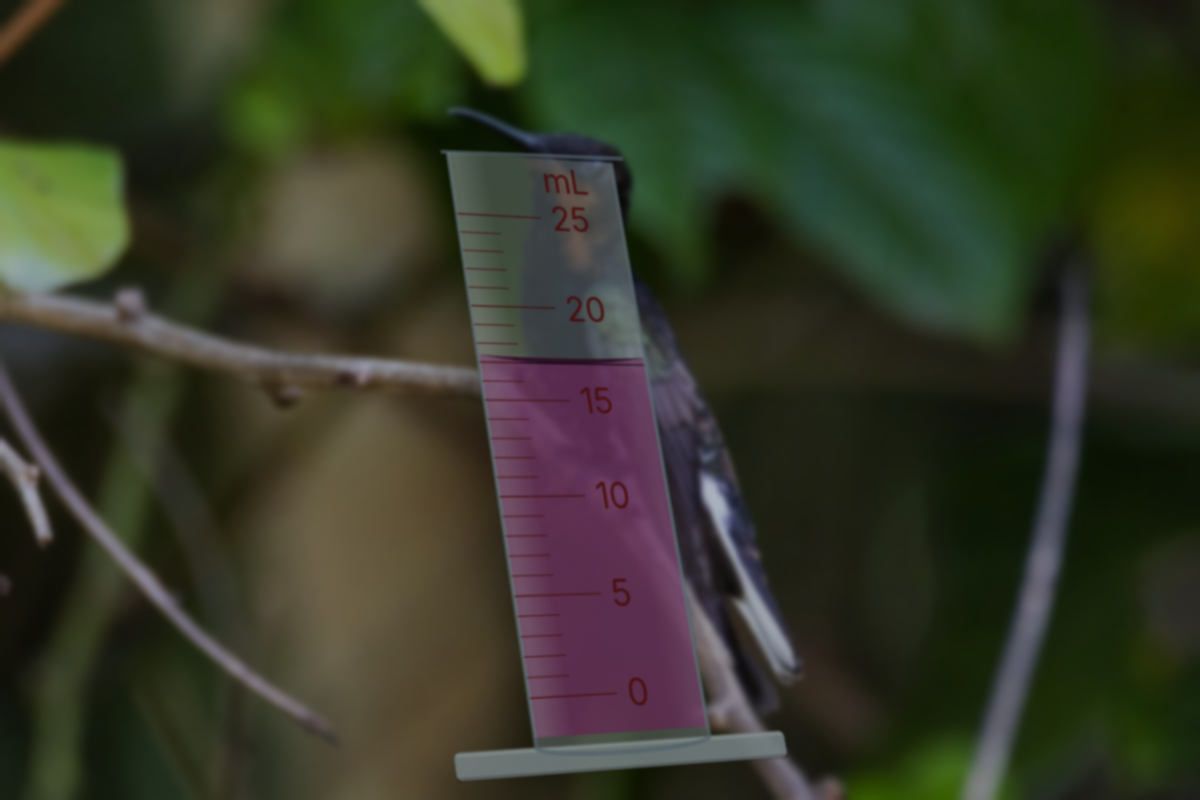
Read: 17mL
